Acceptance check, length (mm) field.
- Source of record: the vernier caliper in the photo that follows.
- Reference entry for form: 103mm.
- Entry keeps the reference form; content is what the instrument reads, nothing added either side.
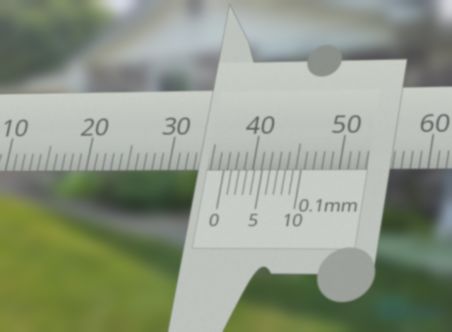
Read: 36.6mm
